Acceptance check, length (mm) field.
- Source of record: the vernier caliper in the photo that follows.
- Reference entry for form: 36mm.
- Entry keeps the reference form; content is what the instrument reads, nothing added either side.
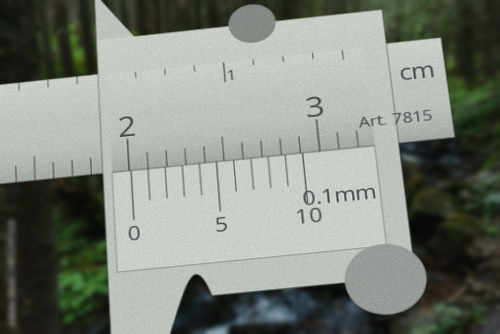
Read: 20.1mm
